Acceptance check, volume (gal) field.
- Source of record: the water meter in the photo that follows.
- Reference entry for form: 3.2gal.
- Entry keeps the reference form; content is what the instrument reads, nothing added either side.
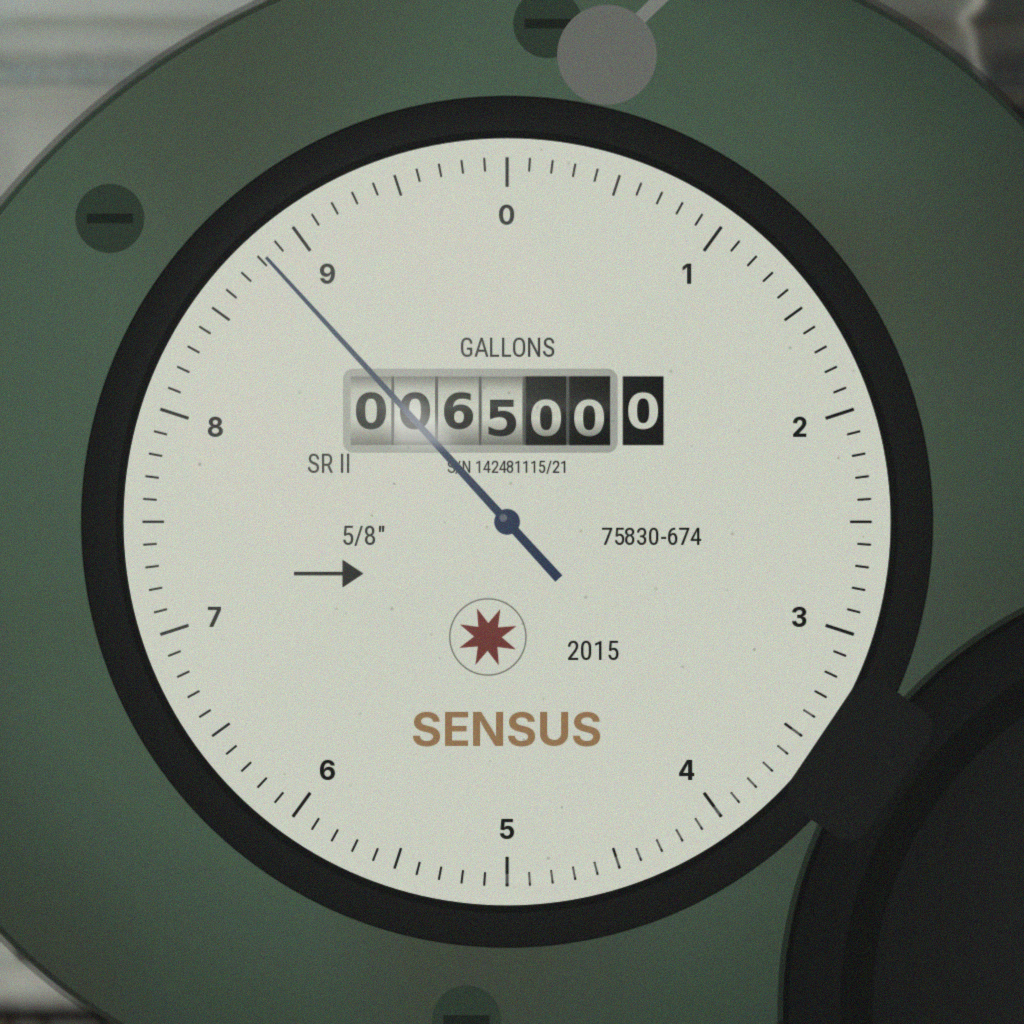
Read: 64998.8gal
